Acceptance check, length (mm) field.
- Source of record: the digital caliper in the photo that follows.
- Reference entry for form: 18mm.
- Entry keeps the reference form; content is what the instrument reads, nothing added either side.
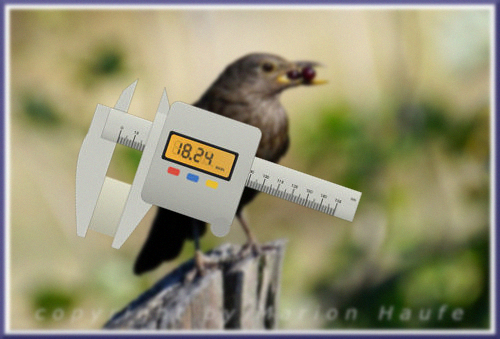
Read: 18.24mm
